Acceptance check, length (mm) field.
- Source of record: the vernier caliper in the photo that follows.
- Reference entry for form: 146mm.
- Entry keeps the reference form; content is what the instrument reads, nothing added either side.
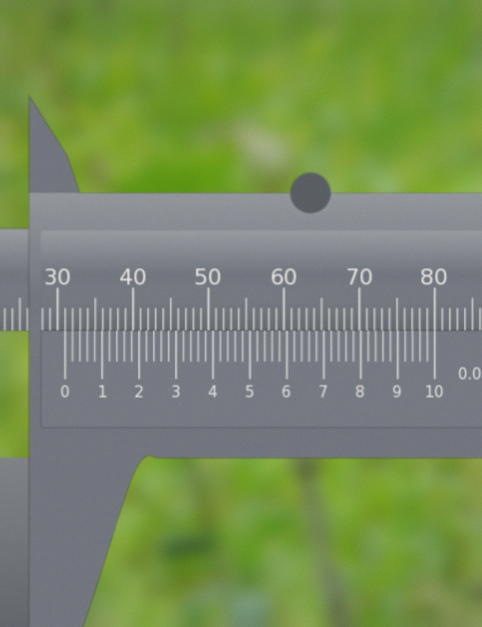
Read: 31.0mm
